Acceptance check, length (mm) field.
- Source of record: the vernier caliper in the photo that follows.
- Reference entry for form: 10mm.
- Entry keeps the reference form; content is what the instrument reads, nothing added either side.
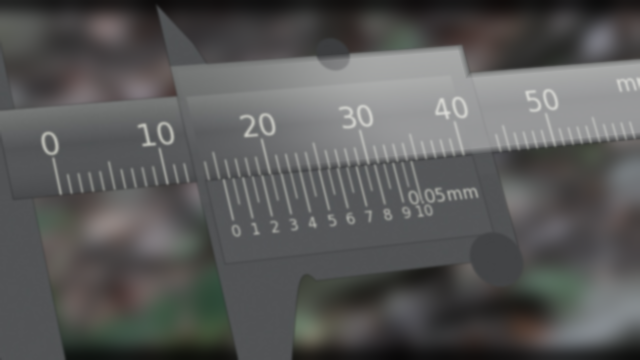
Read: 15.4mm
